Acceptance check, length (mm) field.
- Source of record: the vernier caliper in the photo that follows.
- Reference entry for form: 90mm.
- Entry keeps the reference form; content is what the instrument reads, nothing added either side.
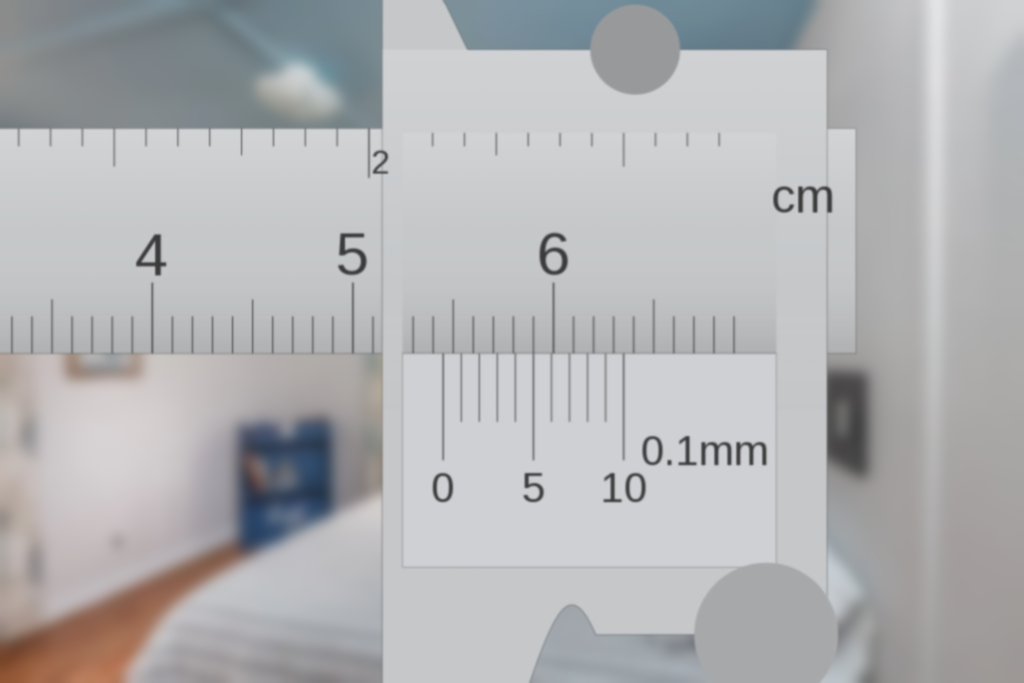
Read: 54.5mm
